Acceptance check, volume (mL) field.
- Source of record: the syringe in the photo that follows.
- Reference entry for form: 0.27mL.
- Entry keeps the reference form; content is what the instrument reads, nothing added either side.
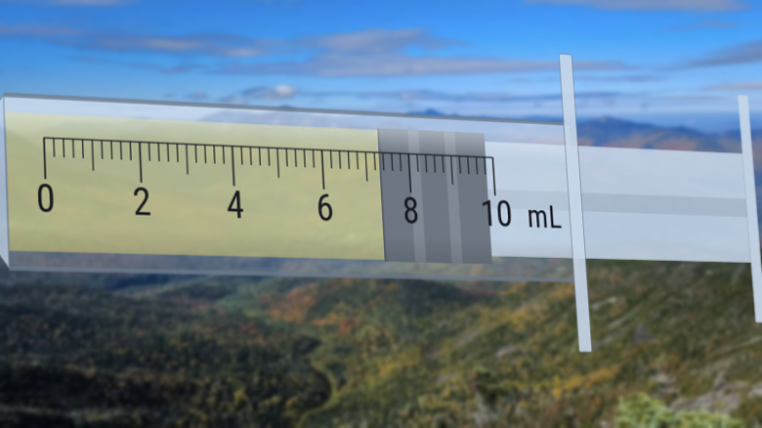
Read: 7.3mL
